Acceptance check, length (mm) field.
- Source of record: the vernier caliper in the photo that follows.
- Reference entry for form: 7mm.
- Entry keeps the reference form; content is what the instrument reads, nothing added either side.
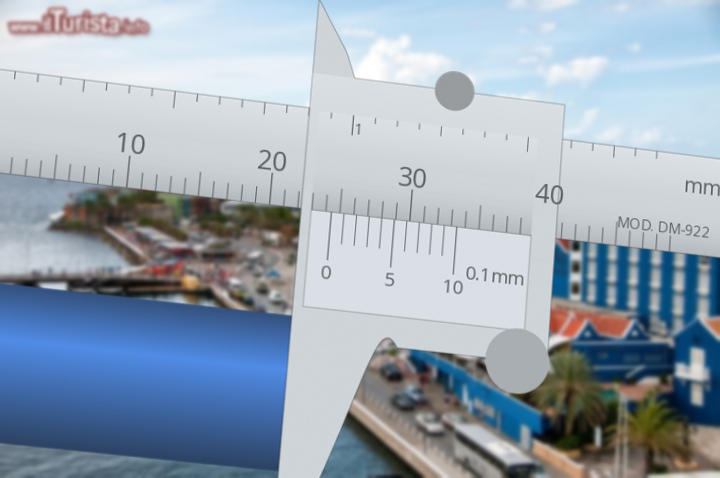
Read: 24.4mm
